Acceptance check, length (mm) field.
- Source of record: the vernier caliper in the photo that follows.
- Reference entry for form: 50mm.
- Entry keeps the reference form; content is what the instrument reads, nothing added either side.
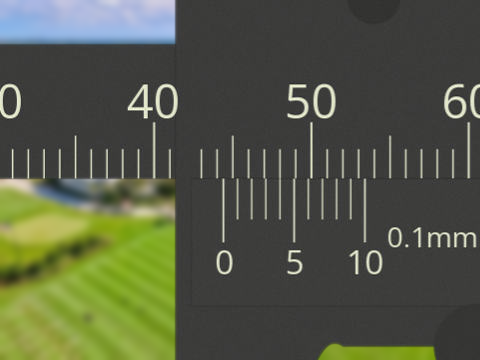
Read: 44.4mm
